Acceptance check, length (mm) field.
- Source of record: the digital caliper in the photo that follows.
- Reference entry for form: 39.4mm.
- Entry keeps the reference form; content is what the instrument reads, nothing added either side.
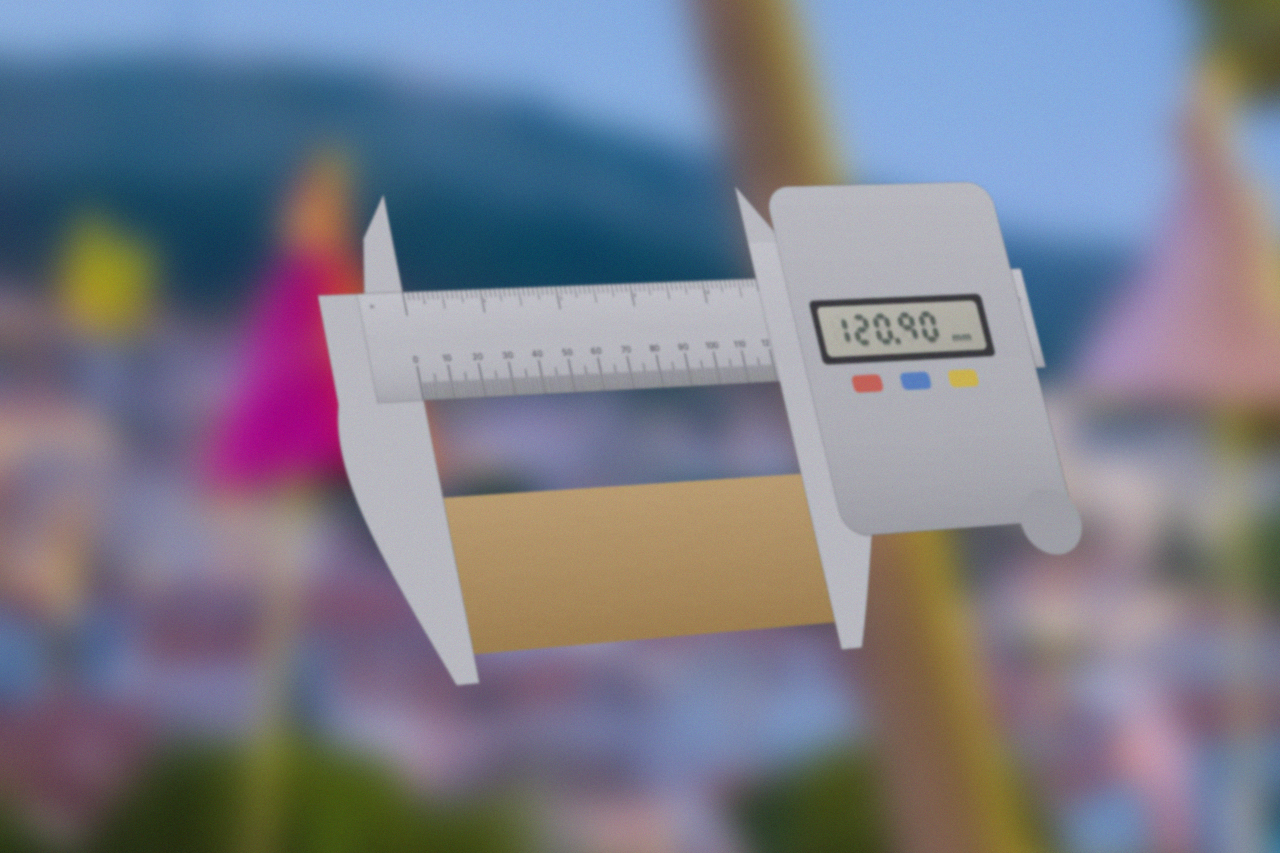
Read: 120.90mm
